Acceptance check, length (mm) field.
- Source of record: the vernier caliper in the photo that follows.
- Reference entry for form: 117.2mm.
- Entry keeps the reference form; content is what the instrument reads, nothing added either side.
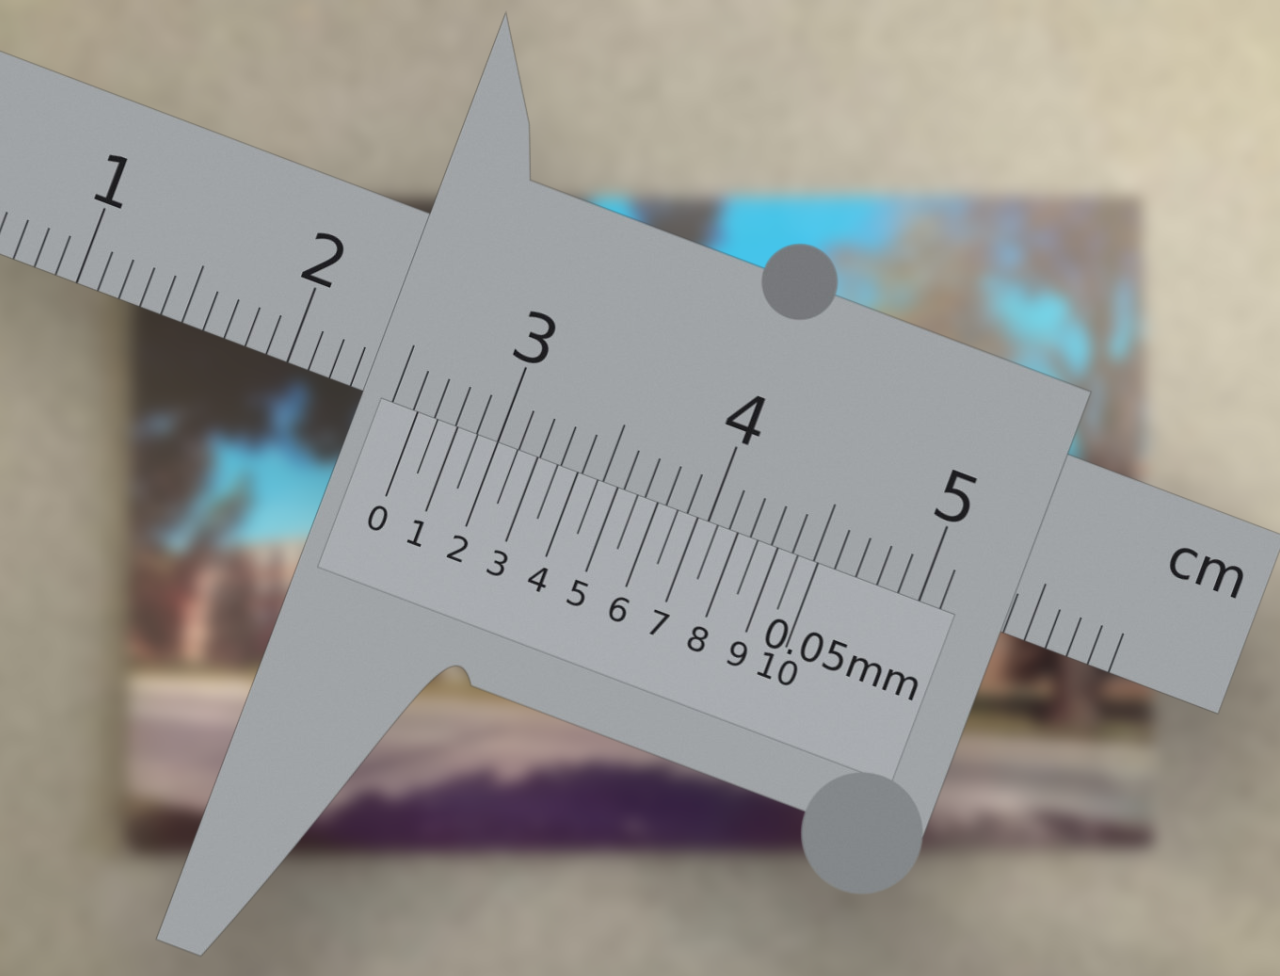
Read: 26.2mm
